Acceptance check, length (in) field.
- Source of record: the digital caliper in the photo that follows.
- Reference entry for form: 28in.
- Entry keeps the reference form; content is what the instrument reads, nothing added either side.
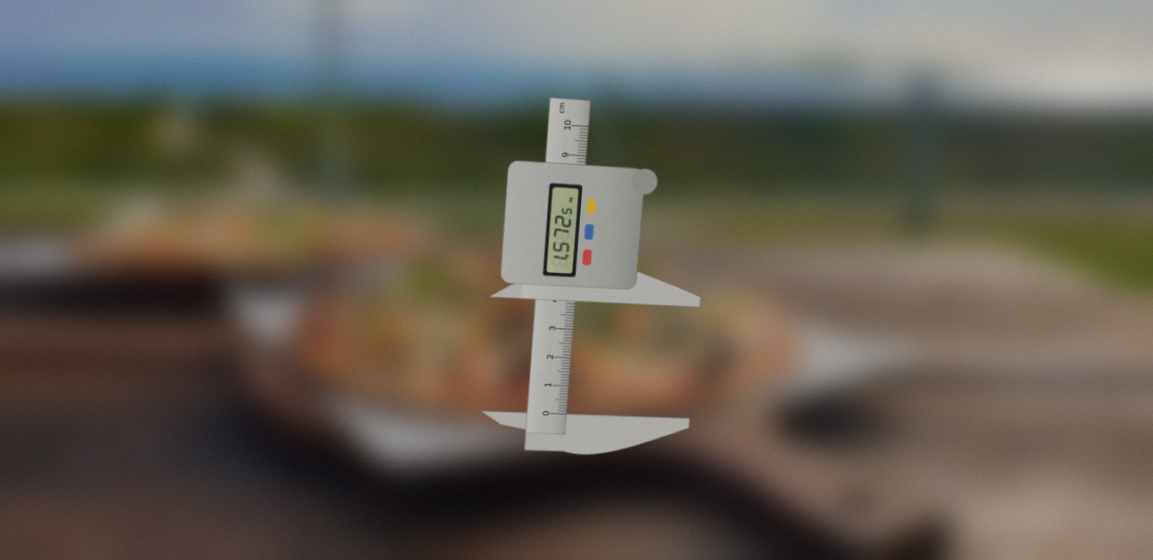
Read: 1.5725in
